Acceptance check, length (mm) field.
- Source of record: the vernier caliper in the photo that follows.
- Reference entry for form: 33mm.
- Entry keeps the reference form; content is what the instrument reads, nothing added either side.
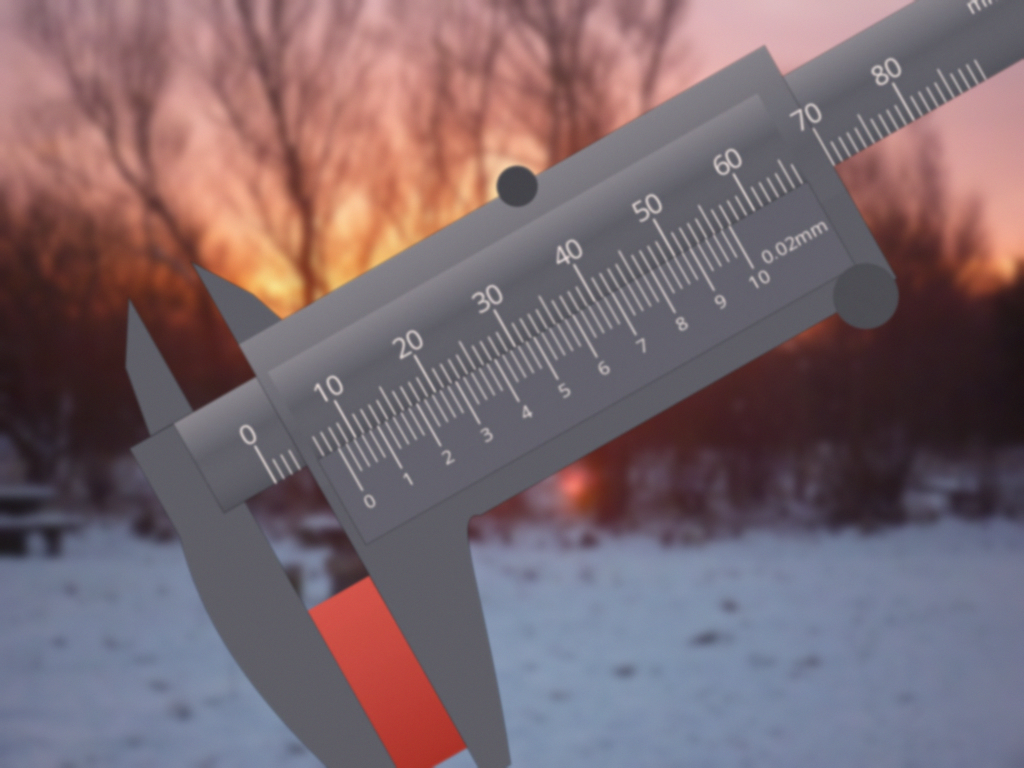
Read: 7.8mm
